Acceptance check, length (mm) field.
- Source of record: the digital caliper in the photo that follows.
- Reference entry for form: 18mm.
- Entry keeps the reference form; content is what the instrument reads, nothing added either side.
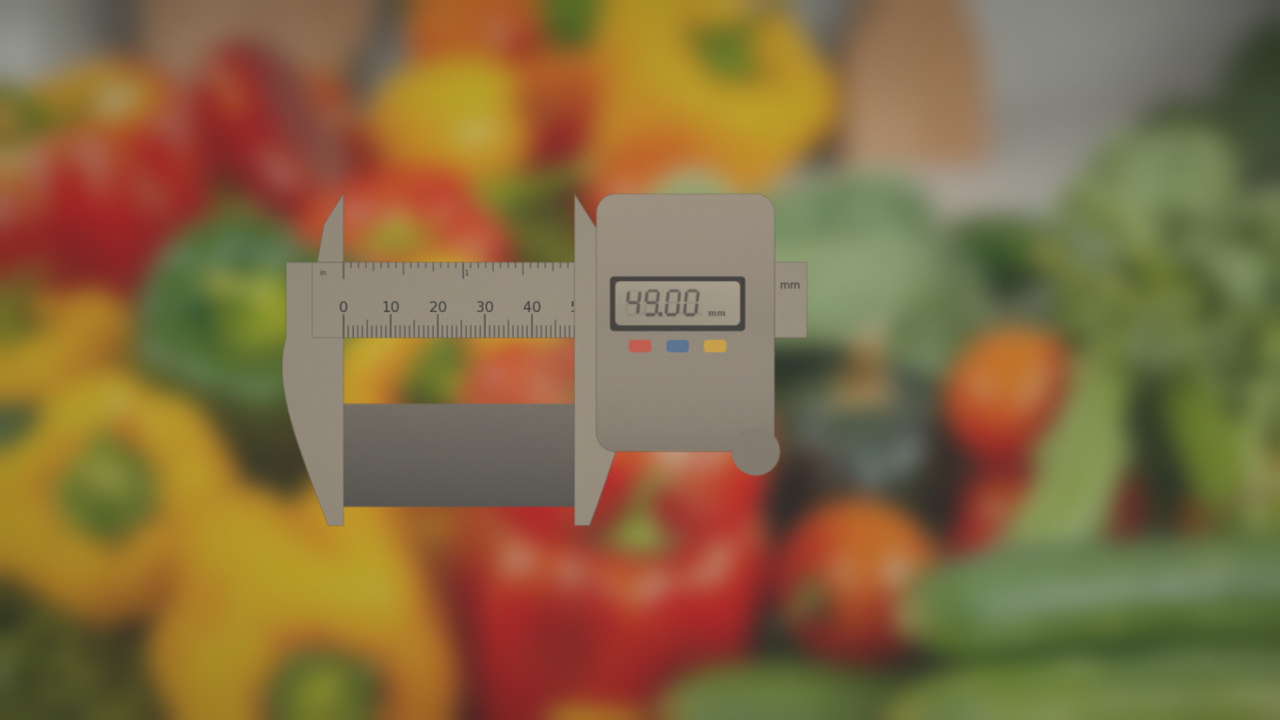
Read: 49.00mm
